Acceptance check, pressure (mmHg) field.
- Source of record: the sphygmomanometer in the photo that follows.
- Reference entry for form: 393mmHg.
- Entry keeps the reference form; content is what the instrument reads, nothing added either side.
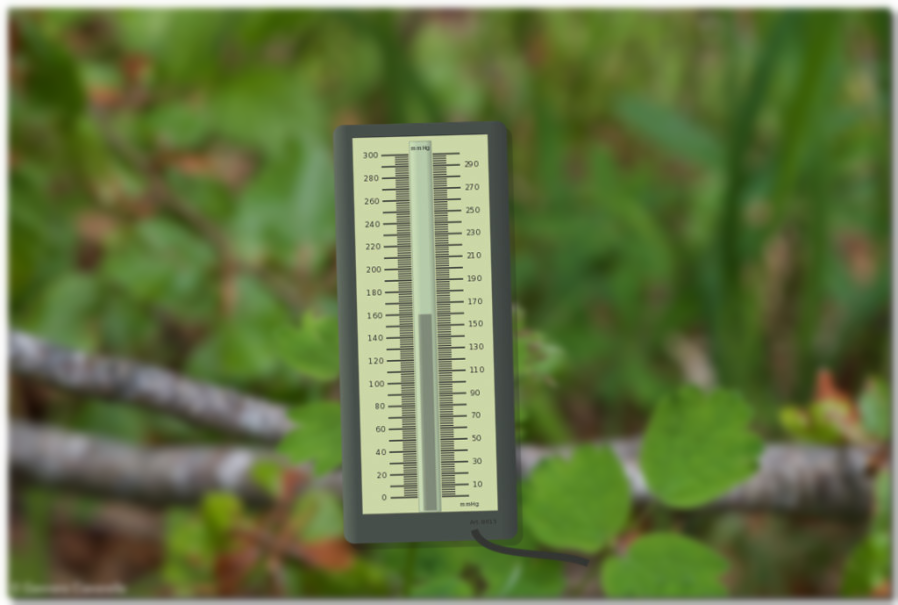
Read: 160mmHg
